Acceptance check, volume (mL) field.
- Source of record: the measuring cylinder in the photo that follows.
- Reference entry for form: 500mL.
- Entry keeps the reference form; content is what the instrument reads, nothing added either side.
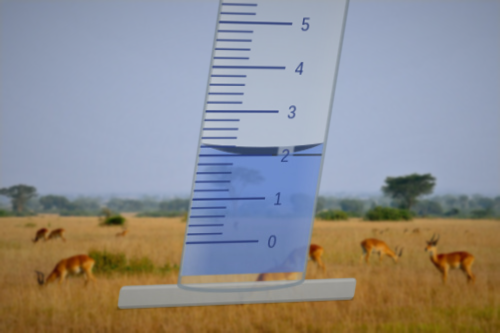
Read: 2mL
